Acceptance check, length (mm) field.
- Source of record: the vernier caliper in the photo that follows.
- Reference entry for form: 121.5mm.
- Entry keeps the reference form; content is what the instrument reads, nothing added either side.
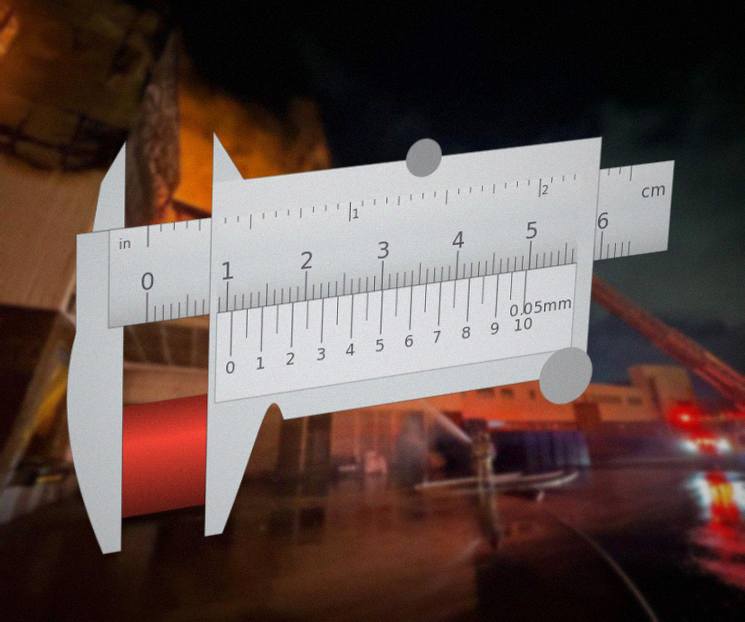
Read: 10.6mm
